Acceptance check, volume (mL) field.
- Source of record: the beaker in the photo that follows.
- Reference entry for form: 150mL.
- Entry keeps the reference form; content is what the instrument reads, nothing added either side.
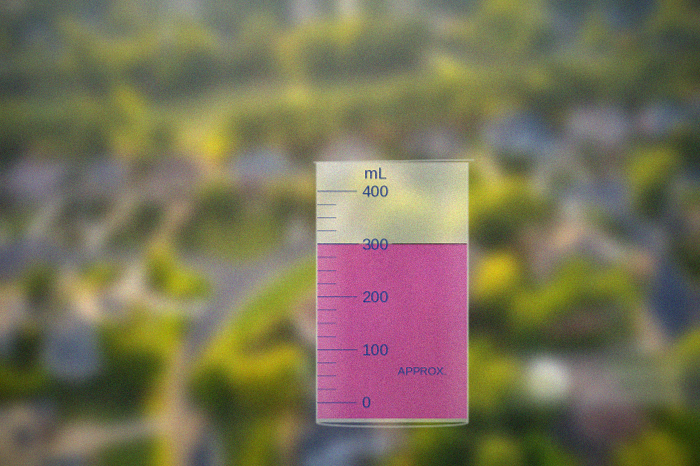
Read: 300mL
